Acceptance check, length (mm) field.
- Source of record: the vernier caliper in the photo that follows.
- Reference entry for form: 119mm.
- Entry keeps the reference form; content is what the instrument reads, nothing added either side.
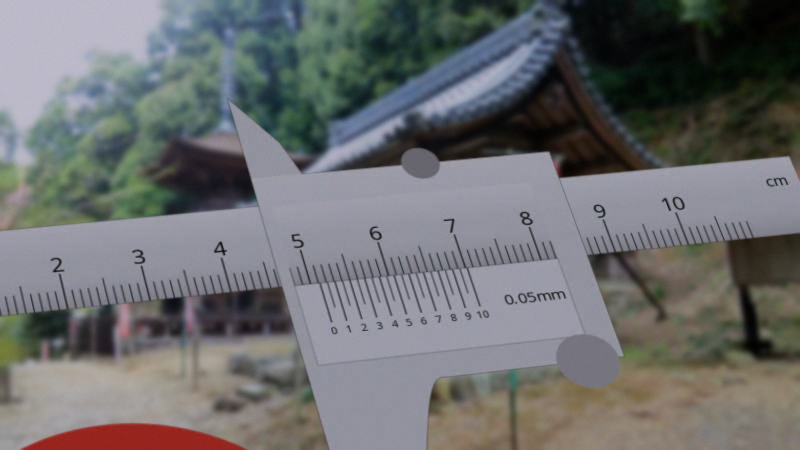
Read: 51.2mm
